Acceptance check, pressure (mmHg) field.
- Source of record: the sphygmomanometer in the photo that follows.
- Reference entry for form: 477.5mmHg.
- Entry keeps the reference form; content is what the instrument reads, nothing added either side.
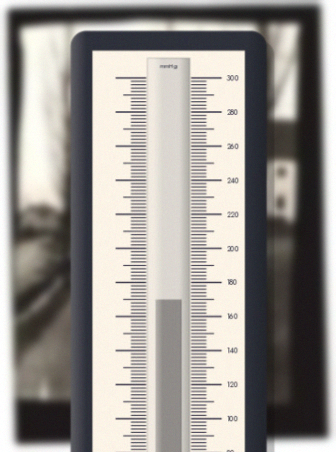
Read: 170mmHg
